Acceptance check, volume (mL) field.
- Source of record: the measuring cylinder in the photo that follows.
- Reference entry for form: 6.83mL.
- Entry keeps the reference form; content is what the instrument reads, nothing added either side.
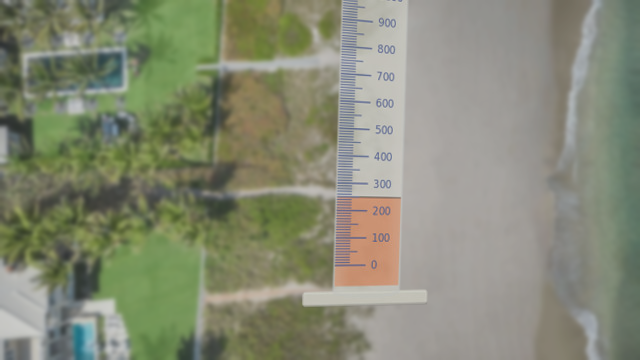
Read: 250mL
